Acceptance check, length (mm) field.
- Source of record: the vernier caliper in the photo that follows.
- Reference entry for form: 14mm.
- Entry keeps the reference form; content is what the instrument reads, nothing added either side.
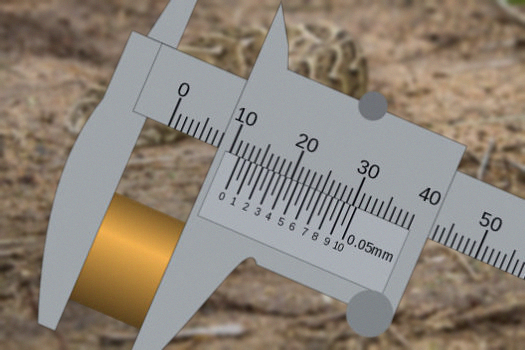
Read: 11.6mm
